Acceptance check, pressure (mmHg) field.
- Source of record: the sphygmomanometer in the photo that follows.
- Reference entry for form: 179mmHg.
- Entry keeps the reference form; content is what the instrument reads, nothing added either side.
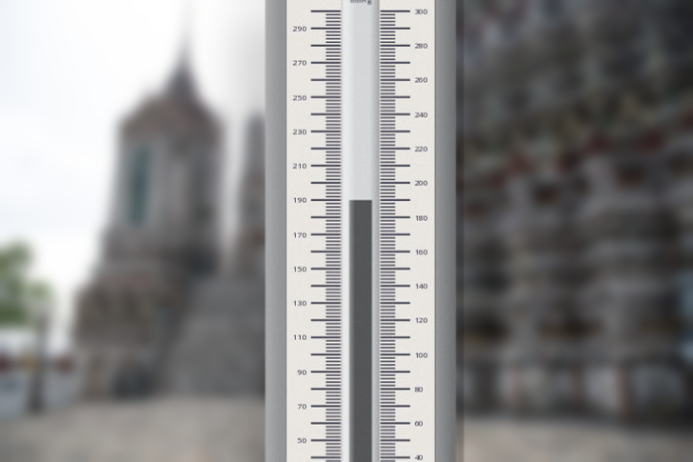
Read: 190mmHg
